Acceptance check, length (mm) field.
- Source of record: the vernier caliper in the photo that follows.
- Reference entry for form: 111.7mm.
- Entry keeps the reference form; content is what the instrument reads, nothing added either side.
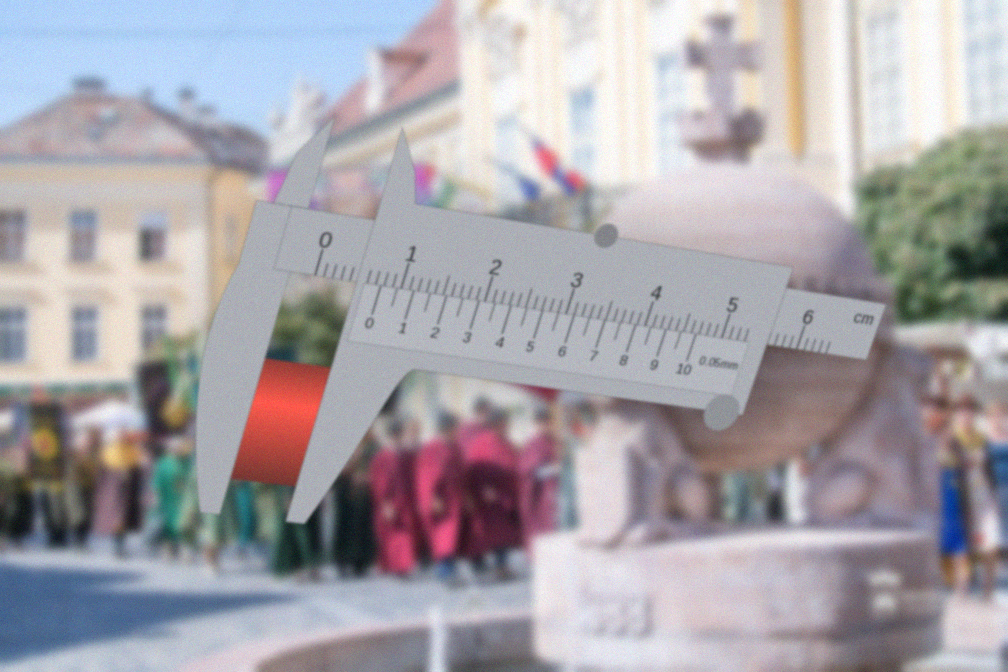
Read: 7.6mm
